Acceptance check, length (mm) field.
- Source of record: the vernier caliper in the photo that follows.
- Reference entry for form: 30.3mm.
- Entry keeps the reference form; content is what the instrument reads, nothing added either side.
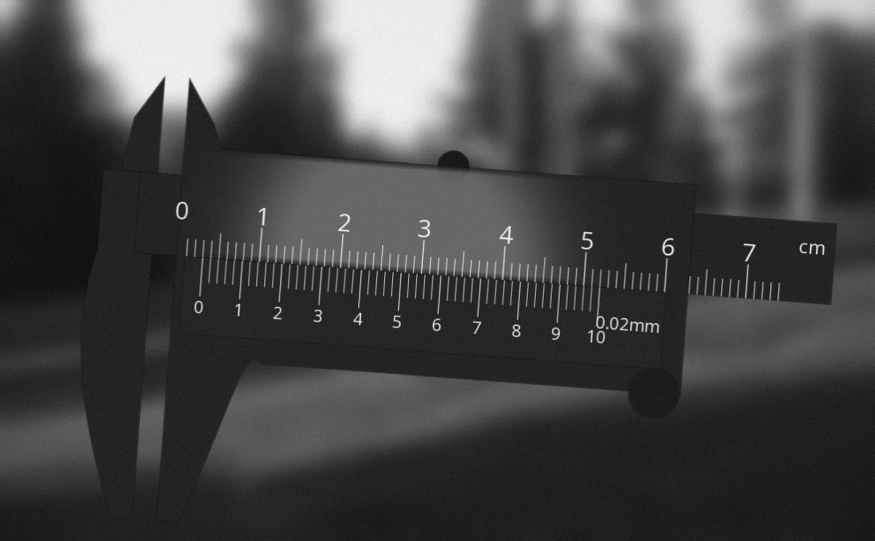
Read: 3.0mm
